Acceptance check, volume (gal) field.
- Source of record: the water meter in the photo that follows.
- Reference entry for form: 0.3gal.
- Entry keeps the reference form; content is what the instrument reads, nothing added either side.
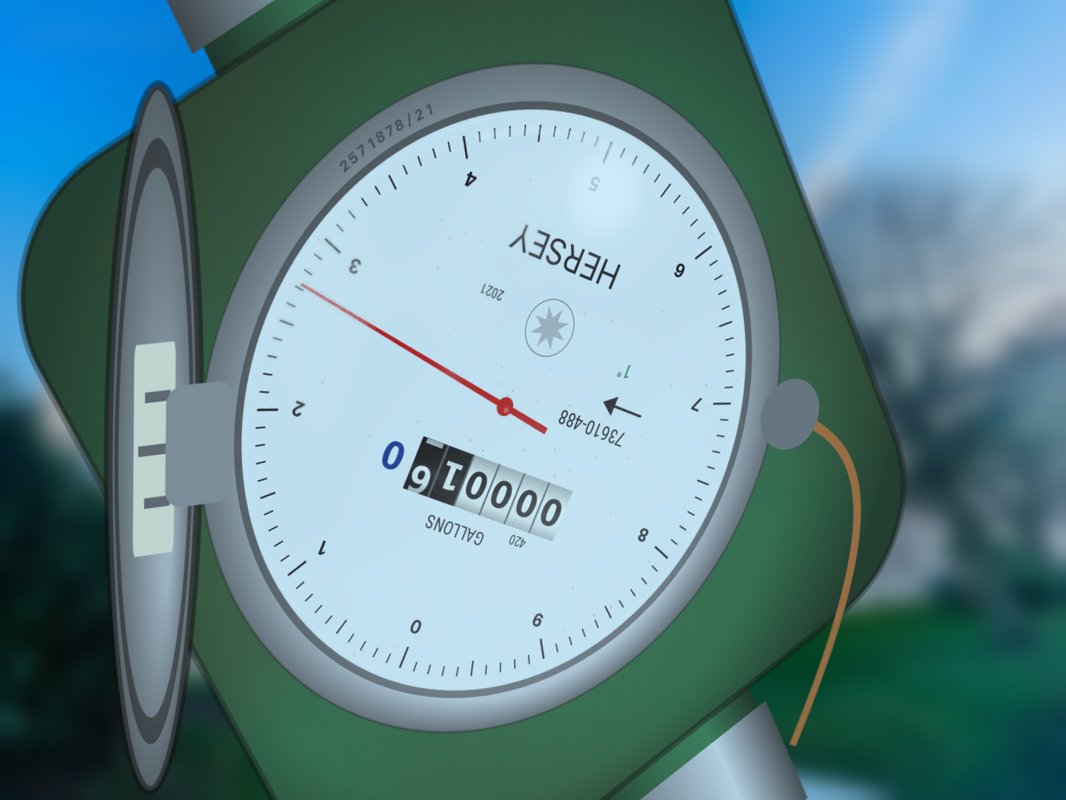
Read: 162.7gal
